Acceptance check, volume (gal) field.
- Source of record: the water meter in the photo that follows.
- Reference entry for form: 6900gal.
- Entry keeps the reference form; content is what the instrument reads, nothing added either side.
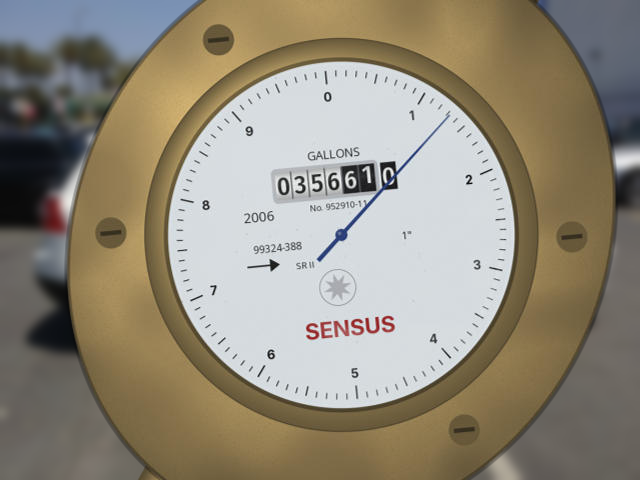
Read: 356611.3gal
